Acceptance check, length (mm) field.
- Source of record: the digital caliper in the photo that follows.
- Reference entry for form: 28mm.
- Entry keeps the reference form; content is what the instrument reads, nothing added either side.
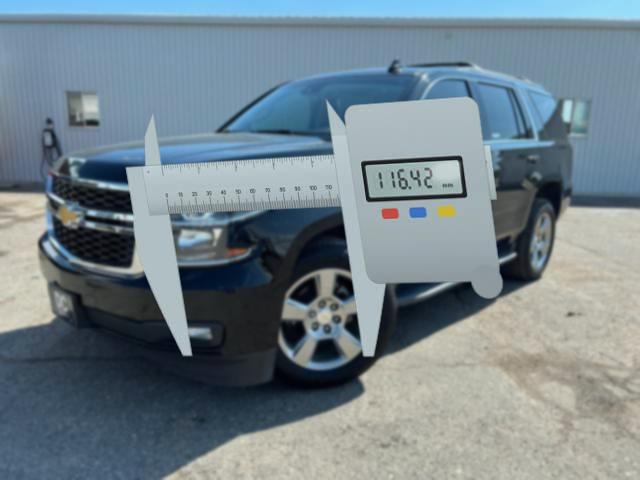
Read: 116.42mm
